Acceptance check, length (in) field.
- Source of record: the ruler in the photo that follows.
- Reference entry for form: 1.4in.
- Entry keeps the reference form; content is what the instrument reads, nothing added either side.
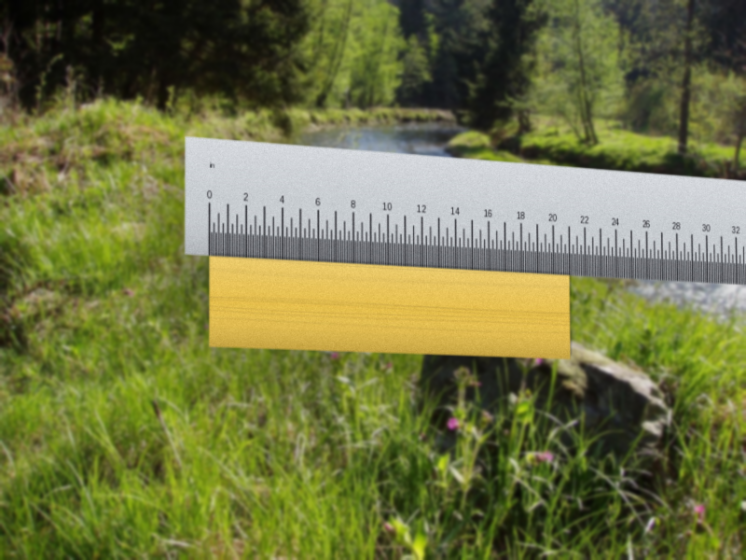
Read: 21in
